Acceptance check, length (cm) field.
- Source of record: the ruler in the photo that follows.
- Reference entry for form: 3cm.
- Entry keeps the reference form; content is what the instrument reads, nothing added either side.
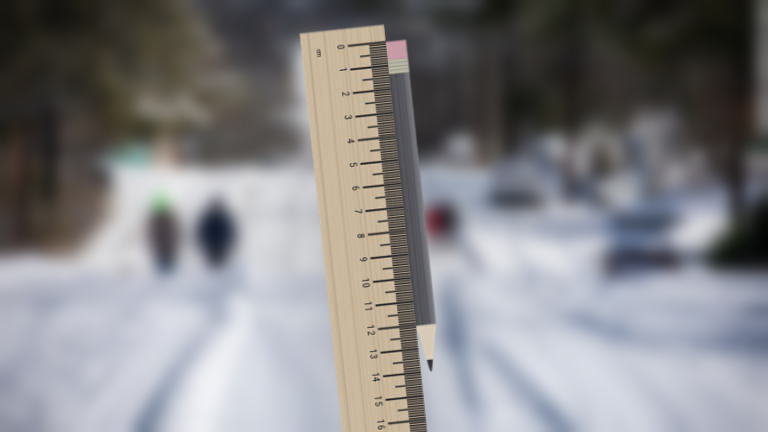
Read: 14cm
